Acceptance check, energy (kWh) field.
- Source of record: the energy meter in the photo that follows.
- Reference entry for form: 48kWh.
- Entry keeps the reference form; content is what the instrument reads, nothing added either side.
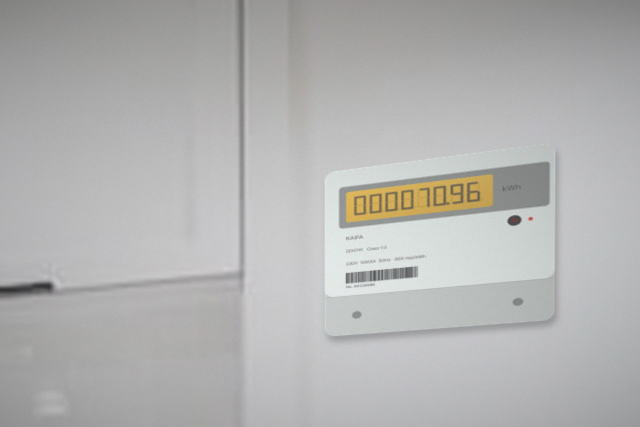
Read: 70.96kWh
